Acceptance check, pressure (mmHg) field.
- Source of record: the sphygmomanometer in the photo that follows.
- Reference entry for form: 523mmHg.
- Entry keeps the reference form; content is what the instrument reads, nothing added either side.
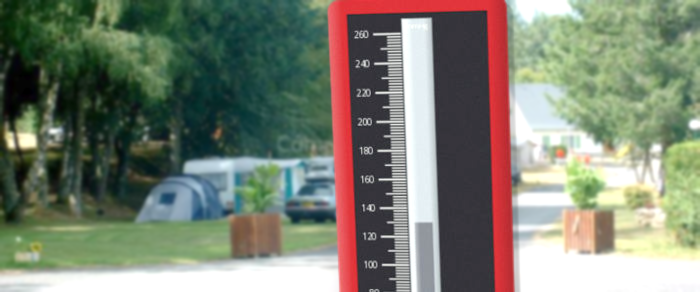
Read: 130mmHg
